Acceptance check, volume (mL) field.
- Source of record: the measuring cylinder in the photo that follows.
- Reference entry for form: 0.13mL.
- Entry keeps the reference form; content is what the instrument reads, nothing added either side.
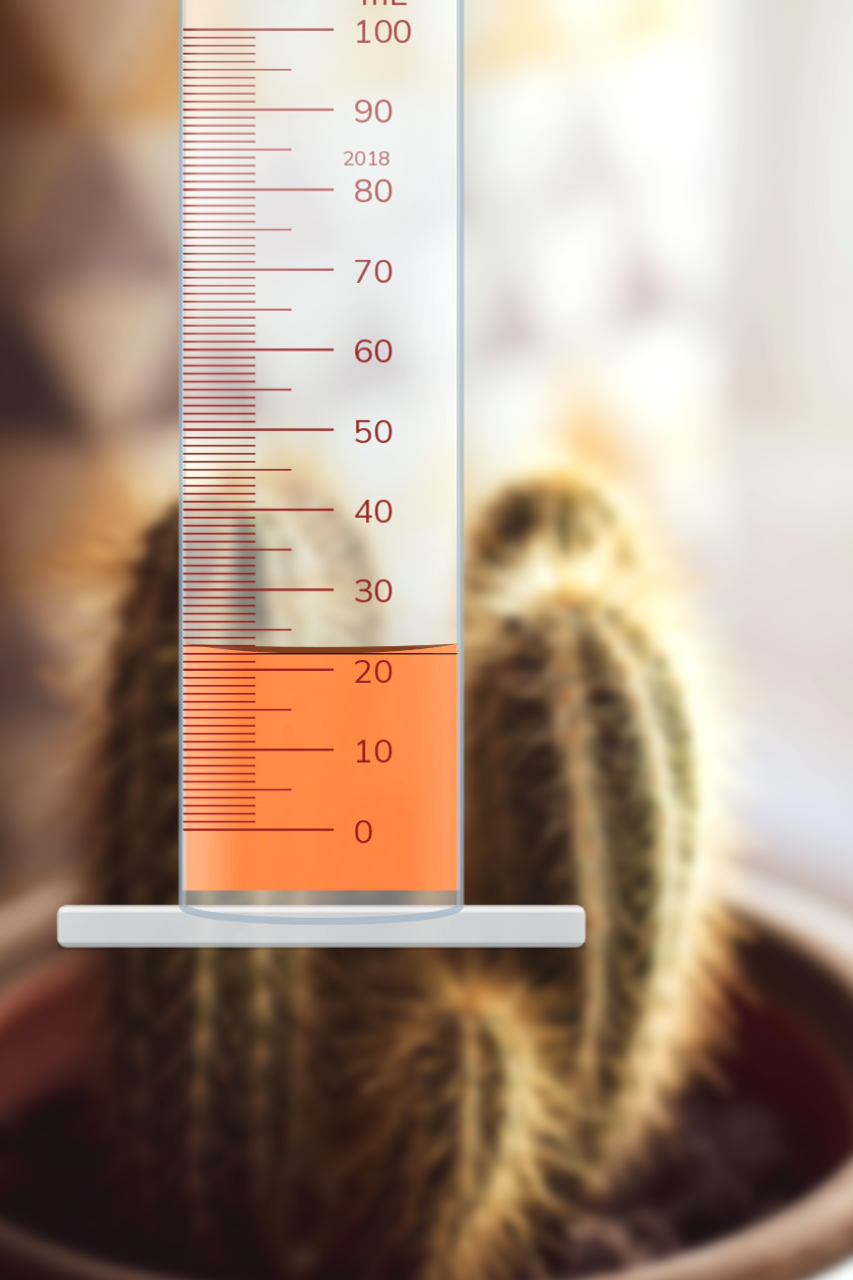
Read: 22mL
